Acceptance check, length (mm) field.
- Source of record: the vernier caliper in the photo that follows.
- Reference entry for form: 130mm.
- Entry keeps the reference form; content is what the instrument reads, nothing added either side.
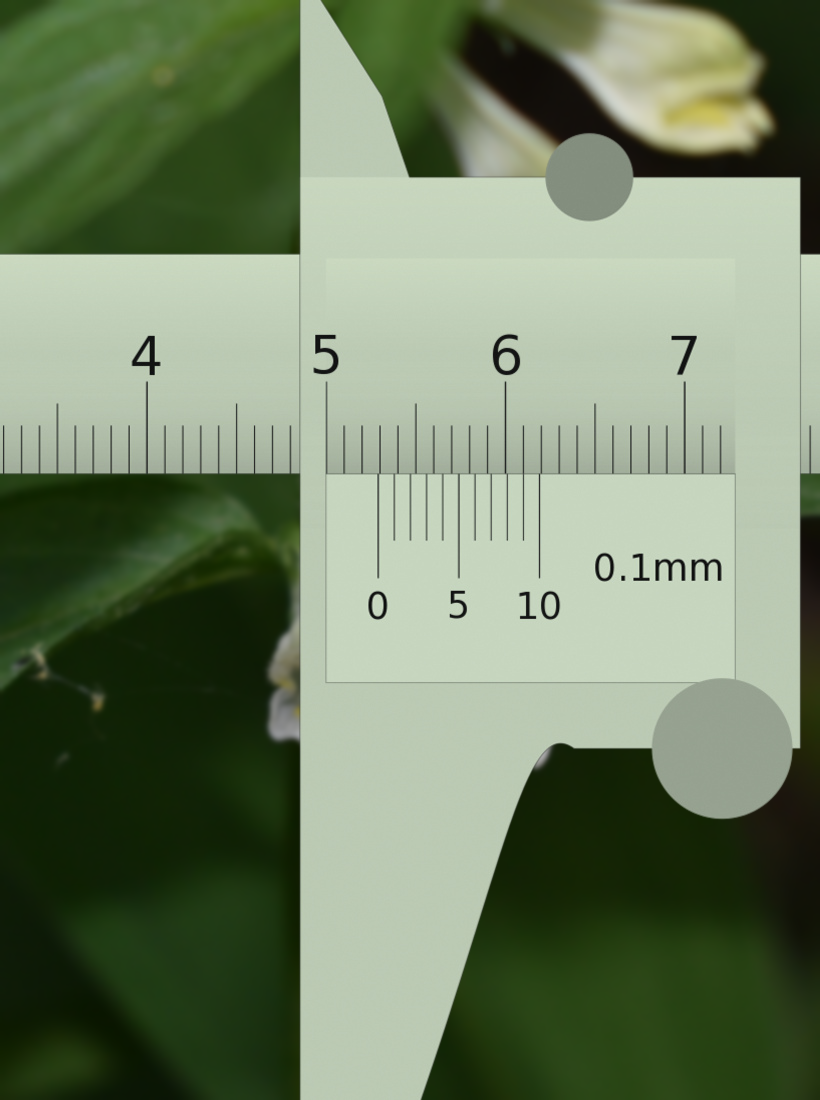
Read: 52.9mm
